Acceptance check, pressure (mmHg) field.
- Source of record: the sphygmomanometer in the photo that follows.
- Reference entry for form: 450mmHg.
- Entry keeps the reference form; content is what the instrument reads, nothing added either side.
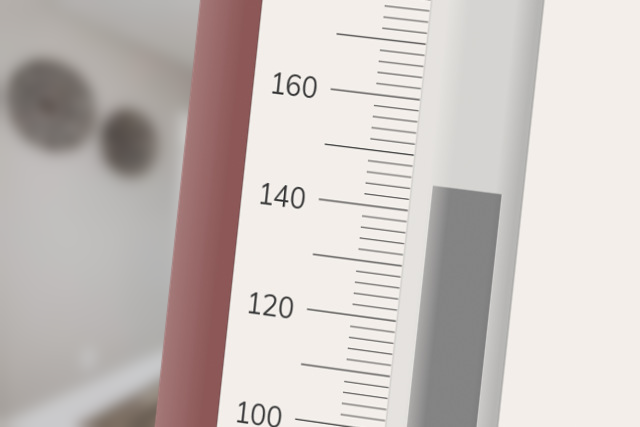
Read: 145mmHg
